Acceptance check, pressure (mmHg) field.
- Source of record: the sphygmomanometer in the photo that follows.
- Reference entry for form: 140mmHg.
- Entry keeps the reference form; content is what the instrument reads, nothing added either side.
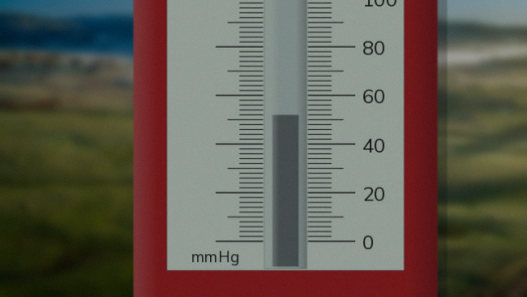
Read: 52mmHg
